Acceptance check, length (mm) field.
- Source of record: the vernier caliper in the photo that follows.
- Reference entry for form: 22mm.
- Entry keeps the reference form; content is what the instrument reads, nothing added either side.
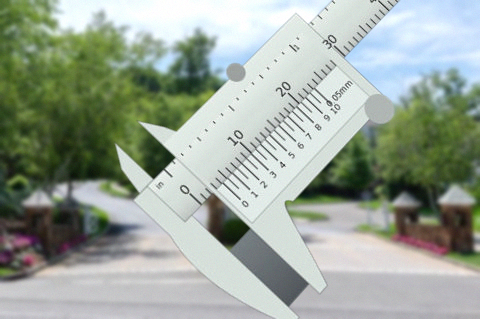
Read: 4.2mm
